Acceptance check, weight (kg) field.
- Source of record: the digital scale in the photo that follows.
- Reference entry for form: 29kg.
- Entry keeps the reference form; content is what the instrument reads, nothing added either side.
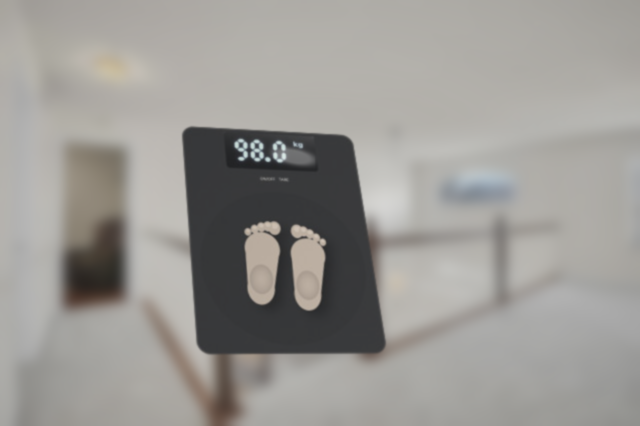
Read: 98.0kg
